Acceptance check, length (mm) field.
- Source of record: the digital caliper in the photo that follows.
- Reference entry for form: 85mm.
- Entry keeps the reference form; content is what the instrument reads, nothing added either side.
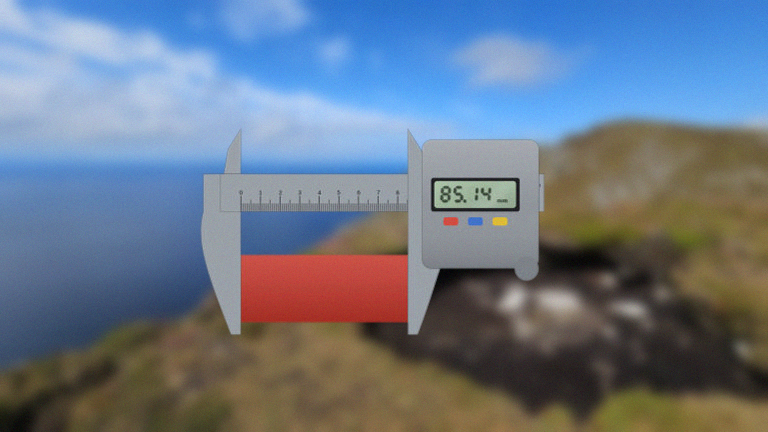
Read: 85.14mm
